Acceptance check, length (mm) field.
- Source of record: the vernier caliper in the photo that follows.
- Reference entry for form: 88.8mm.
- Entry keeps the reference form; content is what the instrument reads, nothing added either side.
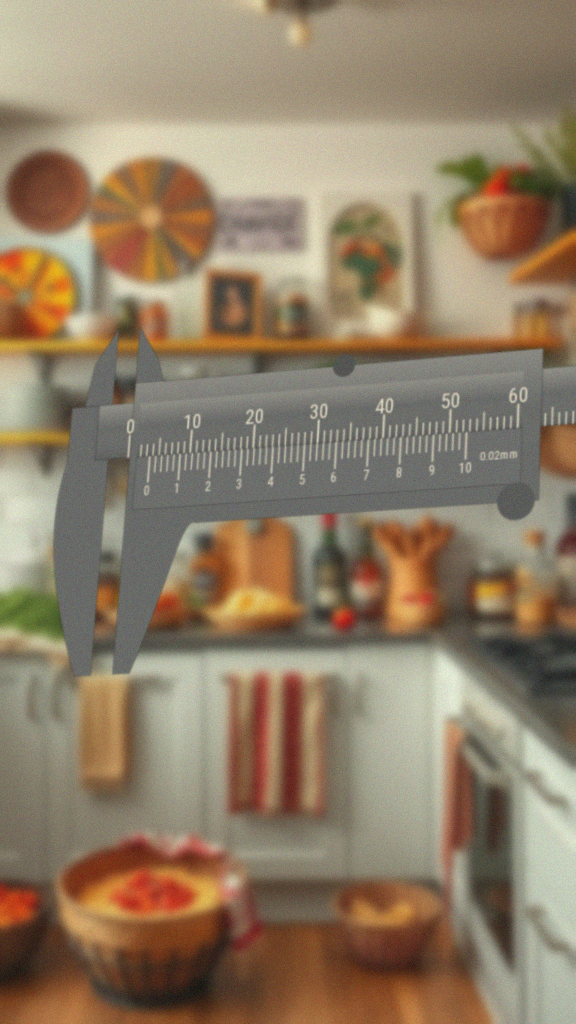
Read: 3.5mm
